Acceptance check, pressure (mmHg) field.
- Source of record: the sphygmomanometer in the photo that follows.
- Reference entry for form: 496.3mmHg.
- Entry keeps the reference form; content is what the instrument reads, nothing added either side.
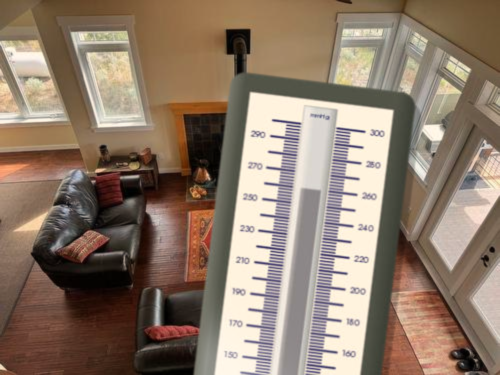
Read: 260mmHg
